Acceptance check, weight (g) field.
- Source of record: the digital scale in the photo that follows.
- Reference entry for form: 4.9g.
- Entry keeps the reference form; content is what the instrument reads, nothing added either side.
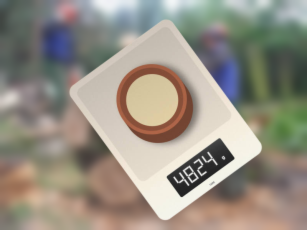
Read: 4824g
